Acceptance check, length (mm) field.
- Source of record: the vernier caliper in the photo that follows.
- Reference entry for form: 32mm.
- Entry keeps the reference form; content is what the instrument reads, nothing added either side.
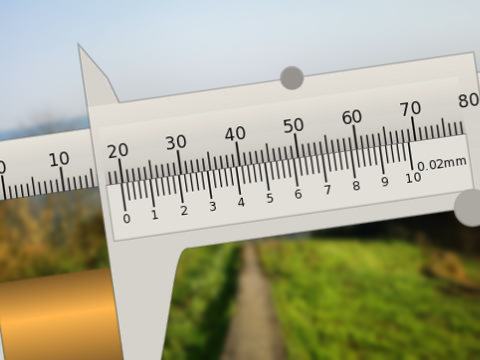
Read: 19.8mm
